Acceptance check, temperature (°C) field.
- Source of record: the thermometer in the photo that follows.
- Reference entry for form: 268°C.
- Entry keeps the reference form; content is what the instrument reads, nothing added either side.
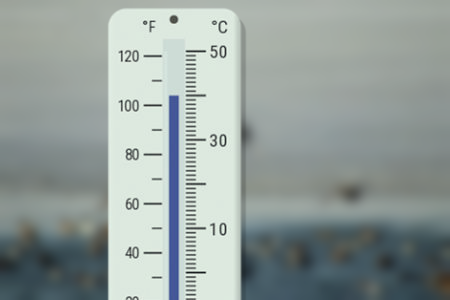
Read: 40°C
